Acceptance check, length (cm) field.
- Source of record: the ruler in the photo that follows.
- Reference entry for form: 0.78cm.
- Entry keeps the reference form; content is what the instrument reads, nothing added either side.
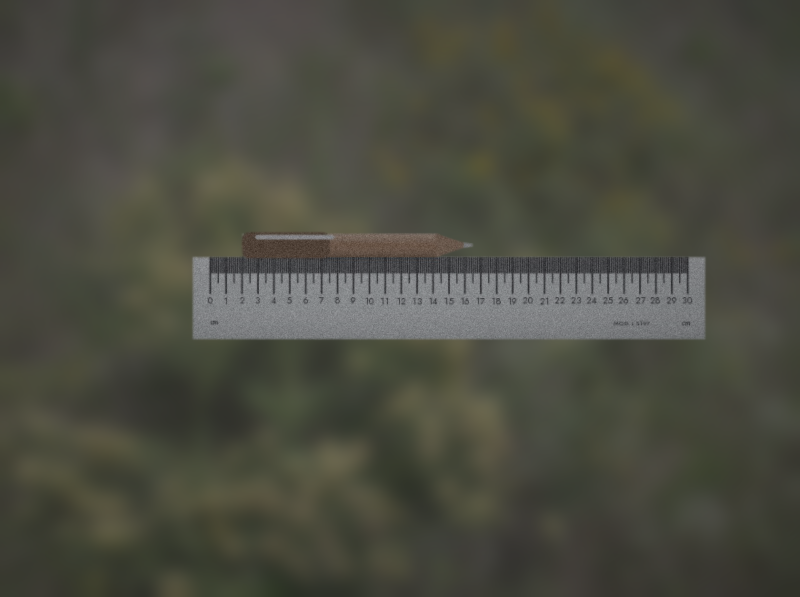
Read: 14.5cm
